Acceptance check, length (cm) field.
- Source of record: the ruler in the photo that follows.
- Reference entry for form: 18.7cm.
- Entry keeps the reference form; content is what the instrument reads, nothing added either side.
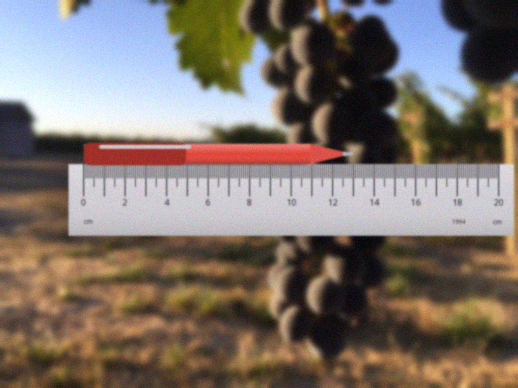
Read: 13cm
